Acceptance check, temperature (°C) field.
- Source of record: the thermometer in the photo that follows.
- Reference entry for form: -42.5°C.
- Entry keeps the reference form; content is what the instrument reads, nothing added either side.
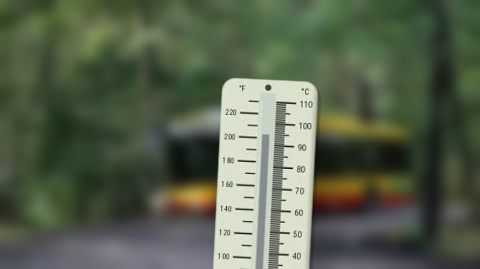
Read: 95°C
